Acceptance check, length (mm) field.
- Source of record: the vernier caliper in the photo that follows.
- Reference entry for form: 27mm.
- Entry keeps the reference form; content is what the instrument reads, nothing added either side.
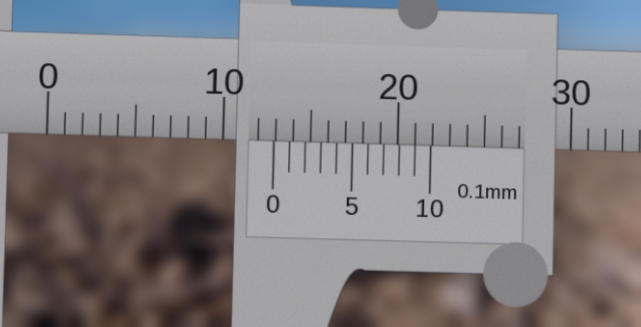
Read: 12.9mm
